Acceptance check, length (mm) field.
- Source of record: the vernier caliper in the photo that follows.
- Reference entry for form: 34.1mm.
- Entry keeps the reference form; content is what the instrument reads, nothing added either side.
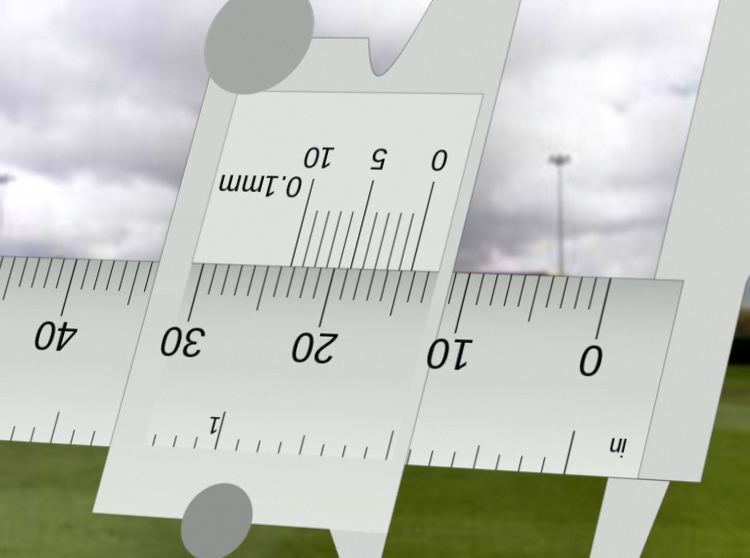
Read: 14.3mm
